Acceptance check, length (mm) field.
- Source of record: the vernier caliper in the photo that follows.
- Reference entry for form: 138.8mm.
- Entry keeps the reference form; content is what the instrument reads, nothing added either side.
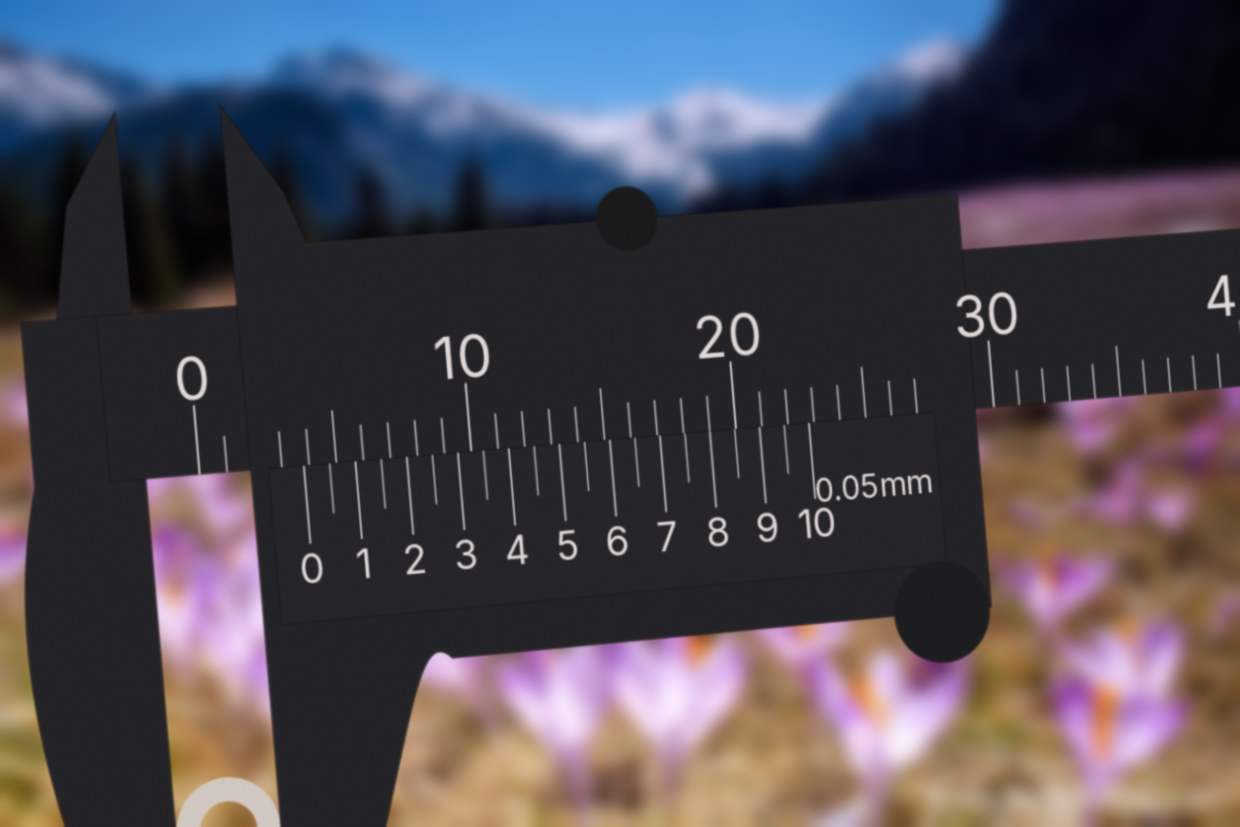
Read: 3.8mm
